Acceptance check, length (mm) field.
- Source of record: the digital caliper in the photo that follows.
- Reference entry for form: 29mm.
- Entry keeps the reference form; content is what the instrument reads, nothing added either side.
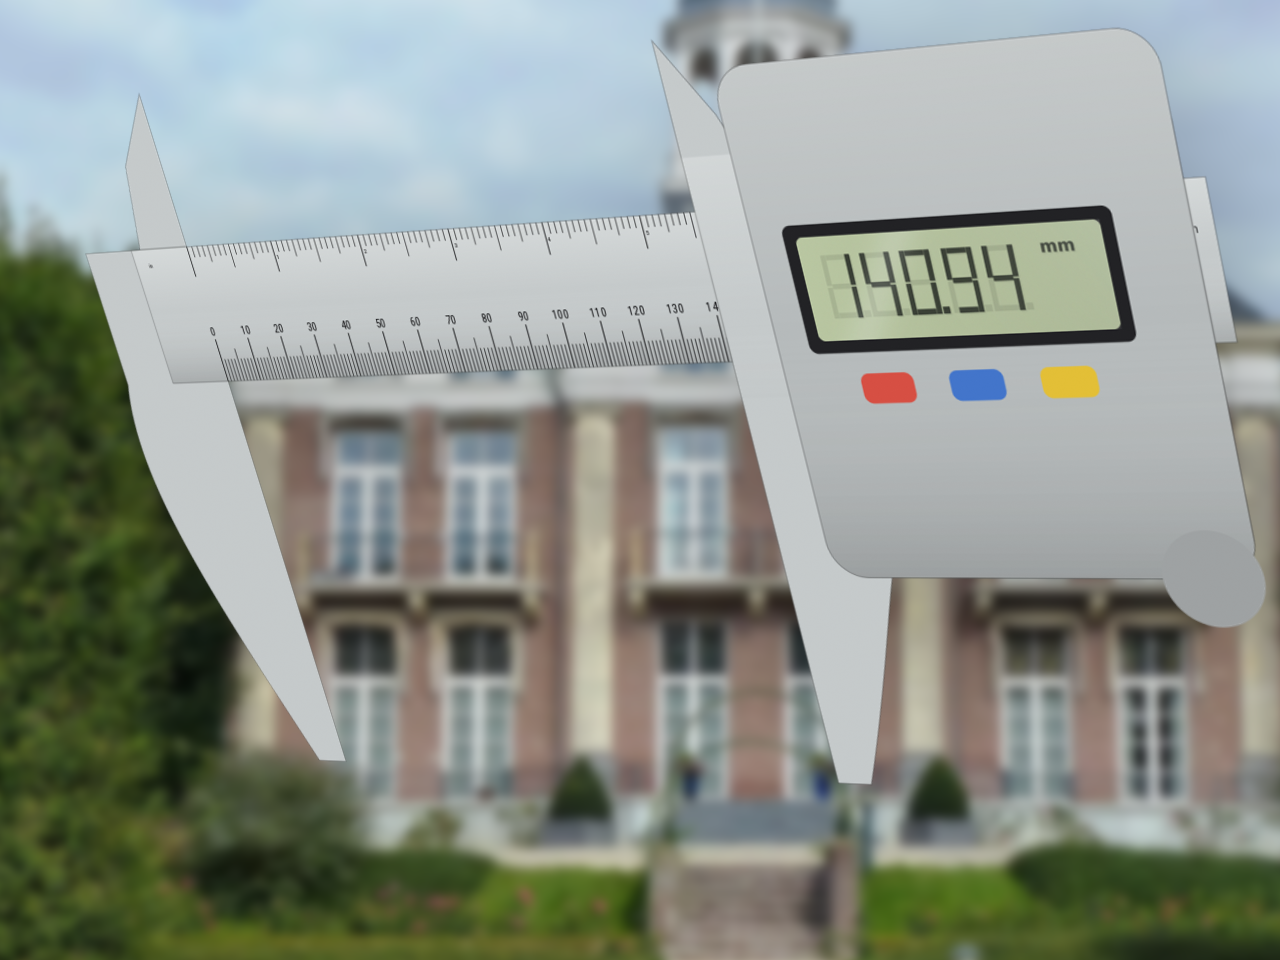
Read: 140.94mm
